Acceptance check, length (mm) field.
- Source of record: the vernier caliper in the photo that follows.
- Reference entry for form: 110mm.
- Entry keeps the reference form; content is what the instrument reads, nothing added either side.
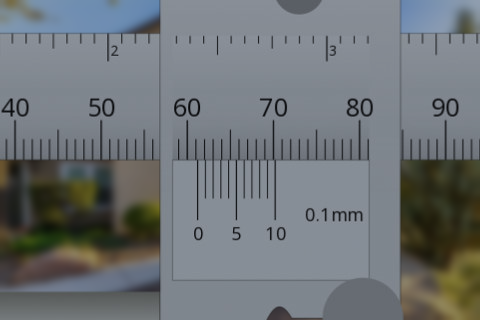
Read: 61.2mm
